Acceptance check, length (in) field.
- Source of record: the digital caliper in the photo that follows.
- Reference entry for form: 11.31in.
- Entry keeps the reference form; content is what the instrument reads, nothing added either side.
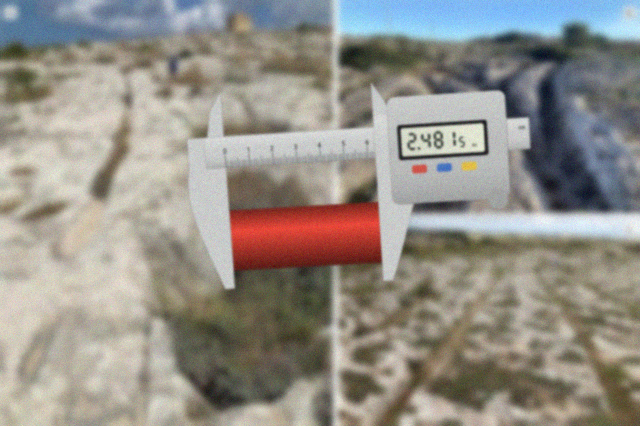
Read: 2.4815in
